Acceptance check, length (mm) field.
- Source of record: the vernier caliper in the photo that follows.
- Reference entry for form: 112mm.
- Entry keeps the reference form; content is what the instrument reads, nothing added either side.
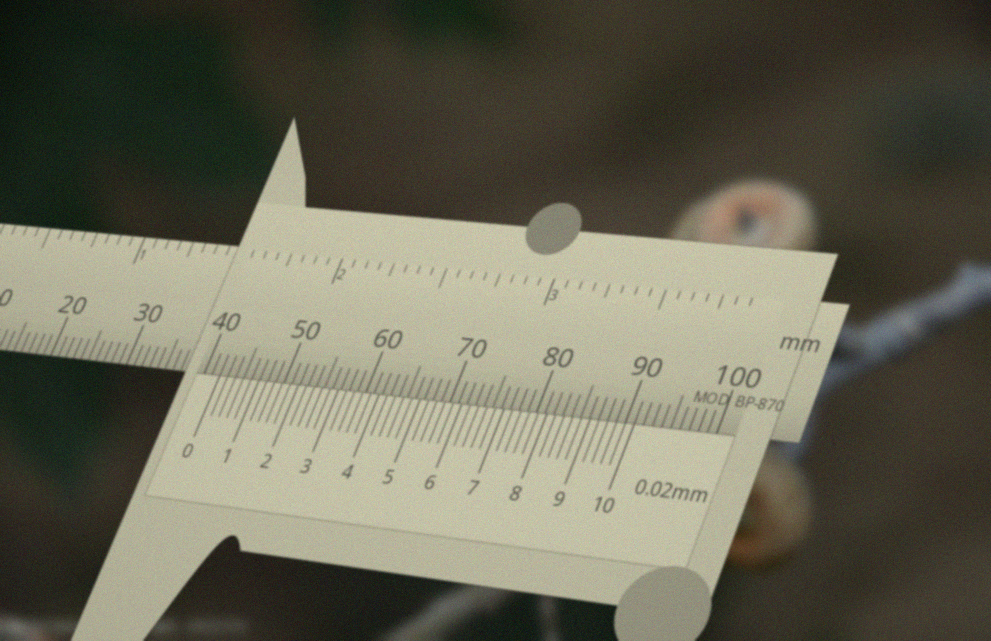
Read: 42.0mm
